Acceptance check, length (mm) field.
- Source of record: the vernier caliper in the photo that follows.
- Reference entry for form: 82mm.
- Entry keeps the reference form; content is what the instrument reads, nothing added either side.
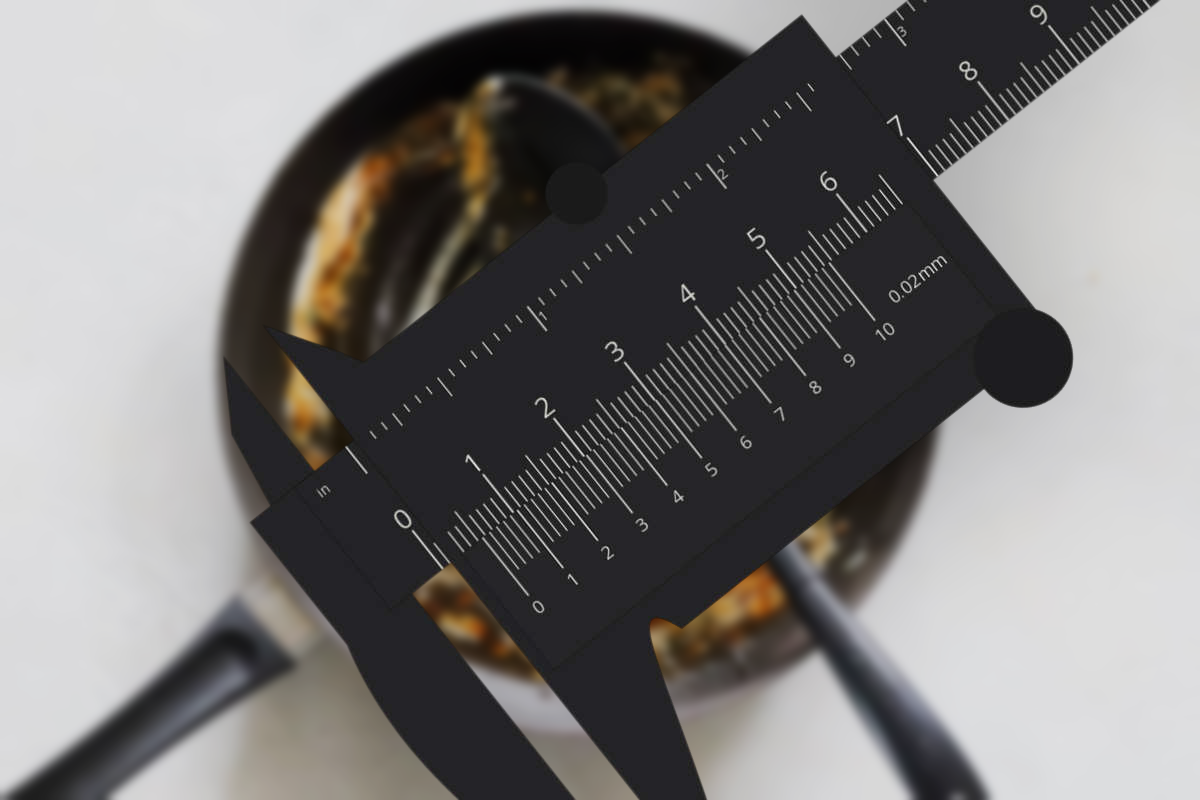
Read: 5.6mm
